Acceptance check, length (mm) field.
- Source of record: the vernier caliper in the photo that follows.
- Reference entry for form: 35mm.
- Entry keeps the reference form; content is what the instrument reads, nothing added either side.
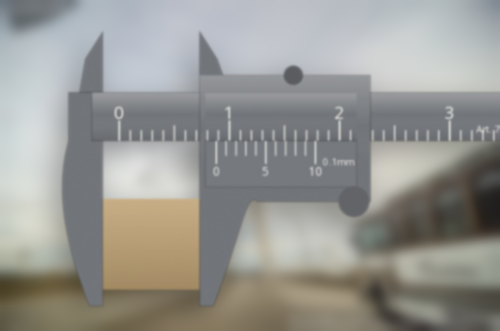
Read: 8.8mm
